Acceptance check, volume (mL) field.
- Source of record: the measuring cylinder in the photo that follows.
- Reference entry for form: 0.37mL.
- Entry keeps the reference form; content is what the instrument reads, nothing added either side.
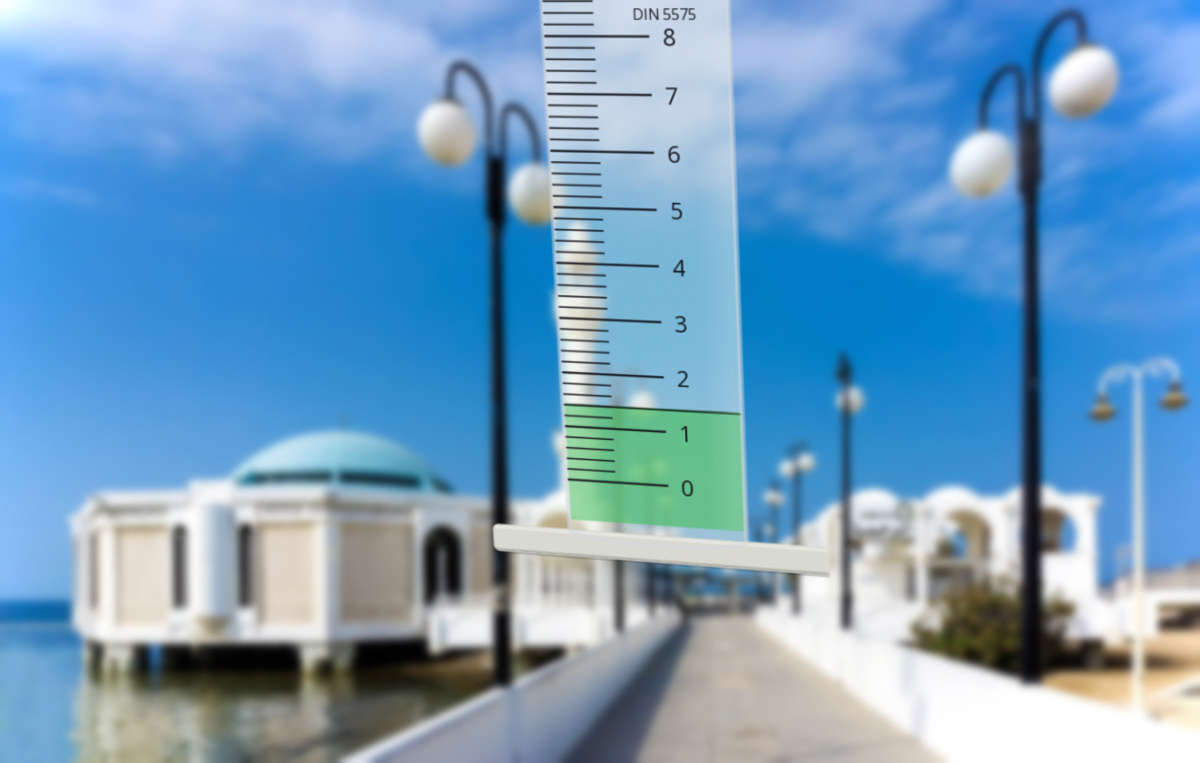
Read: 1.4mL
